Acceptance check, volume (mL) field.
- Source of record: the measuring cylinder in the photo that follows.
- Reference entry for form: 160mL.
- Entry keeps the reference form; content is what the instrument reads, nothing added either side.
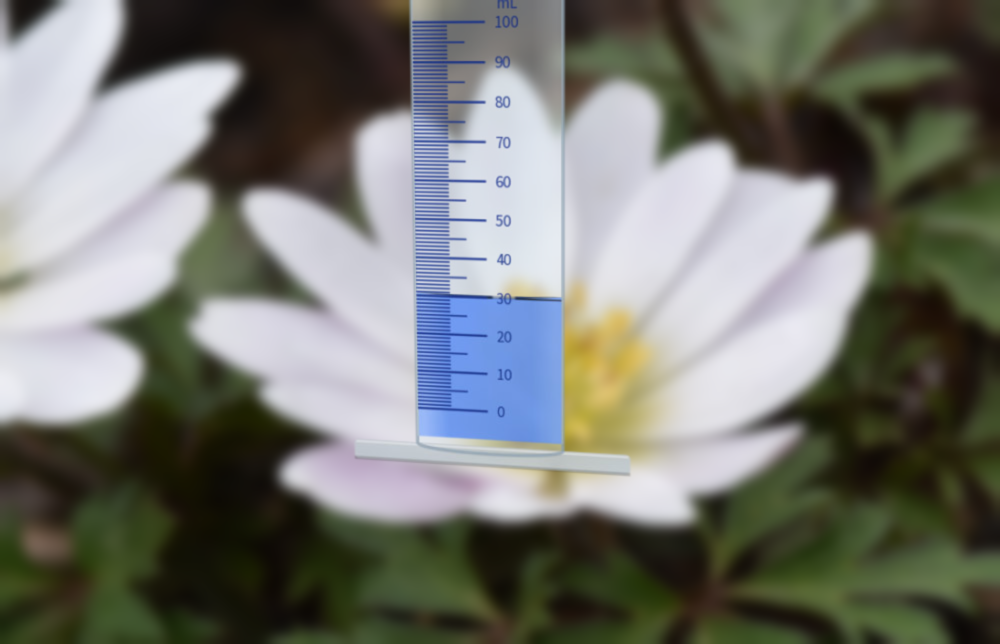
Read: 30mL
